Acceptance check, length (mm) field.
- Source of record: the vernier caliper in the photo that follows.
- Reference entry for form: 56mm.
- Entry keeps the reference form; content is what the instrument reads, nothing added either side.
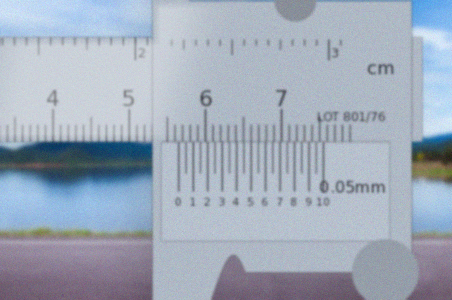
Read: 56.5mm
